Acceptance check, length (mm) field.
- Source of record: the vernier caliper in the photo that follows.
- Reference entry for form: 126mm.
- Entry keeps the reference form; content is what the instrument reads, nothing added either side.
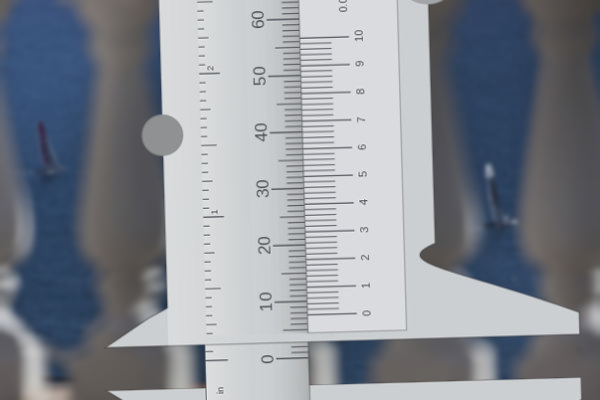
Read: 7.6mm
